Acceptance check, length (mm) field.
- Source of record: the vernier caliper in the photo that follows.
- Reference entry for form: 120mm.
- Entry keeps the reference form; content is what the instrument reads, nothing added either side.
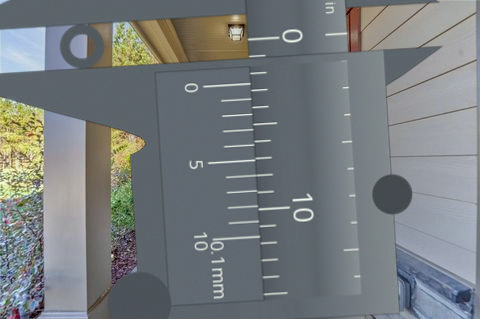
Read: 2.6mm
